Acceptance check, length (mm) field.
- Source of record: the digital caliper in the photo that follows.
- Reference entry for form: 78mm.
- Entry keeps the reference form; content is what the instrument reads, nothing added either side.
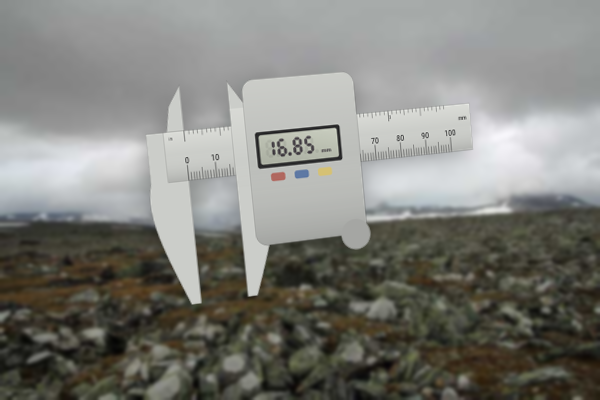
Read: 16.85mm
